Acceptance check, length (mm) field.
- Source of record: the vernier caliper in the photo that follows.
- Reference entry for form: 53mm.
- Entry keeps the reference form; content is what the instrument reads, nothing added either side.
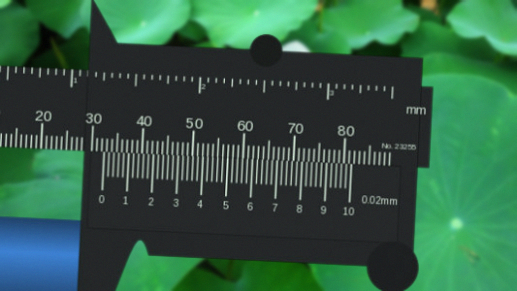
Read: 32.5mm
